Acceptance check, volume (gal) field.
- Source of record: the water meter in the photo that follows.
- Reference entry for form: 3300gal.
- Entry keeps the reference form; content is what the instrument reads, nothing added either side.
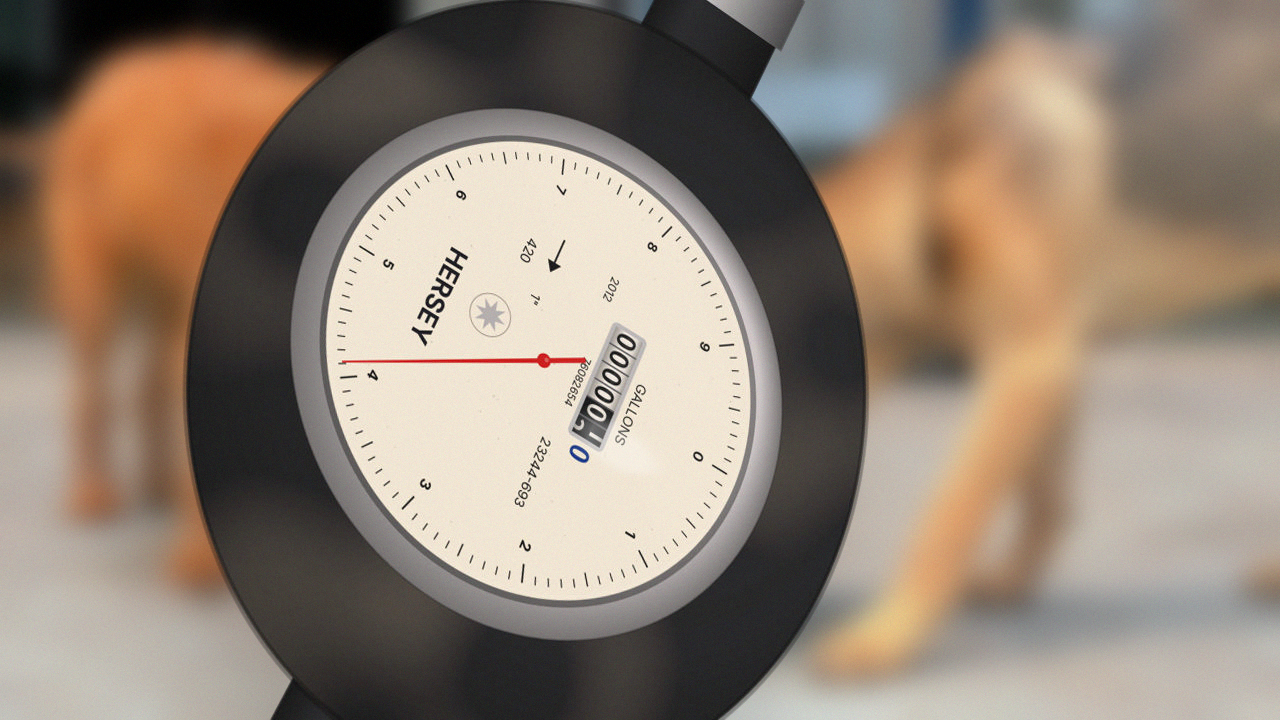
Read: 14.1gal
